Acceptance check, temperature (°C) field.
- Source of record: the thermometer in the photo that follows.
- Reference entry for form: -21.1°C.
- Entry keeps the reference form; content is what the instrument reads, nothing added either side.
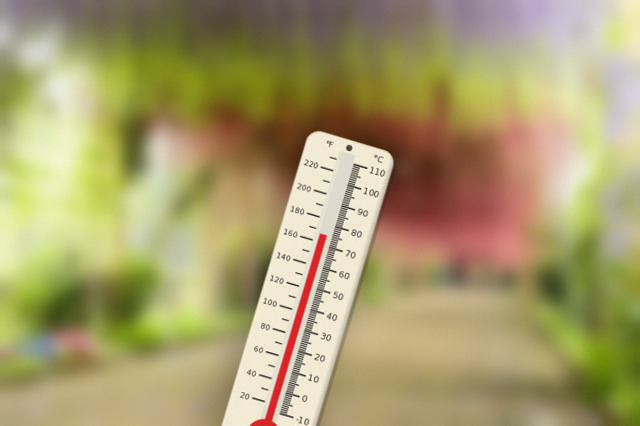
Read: 75°C
